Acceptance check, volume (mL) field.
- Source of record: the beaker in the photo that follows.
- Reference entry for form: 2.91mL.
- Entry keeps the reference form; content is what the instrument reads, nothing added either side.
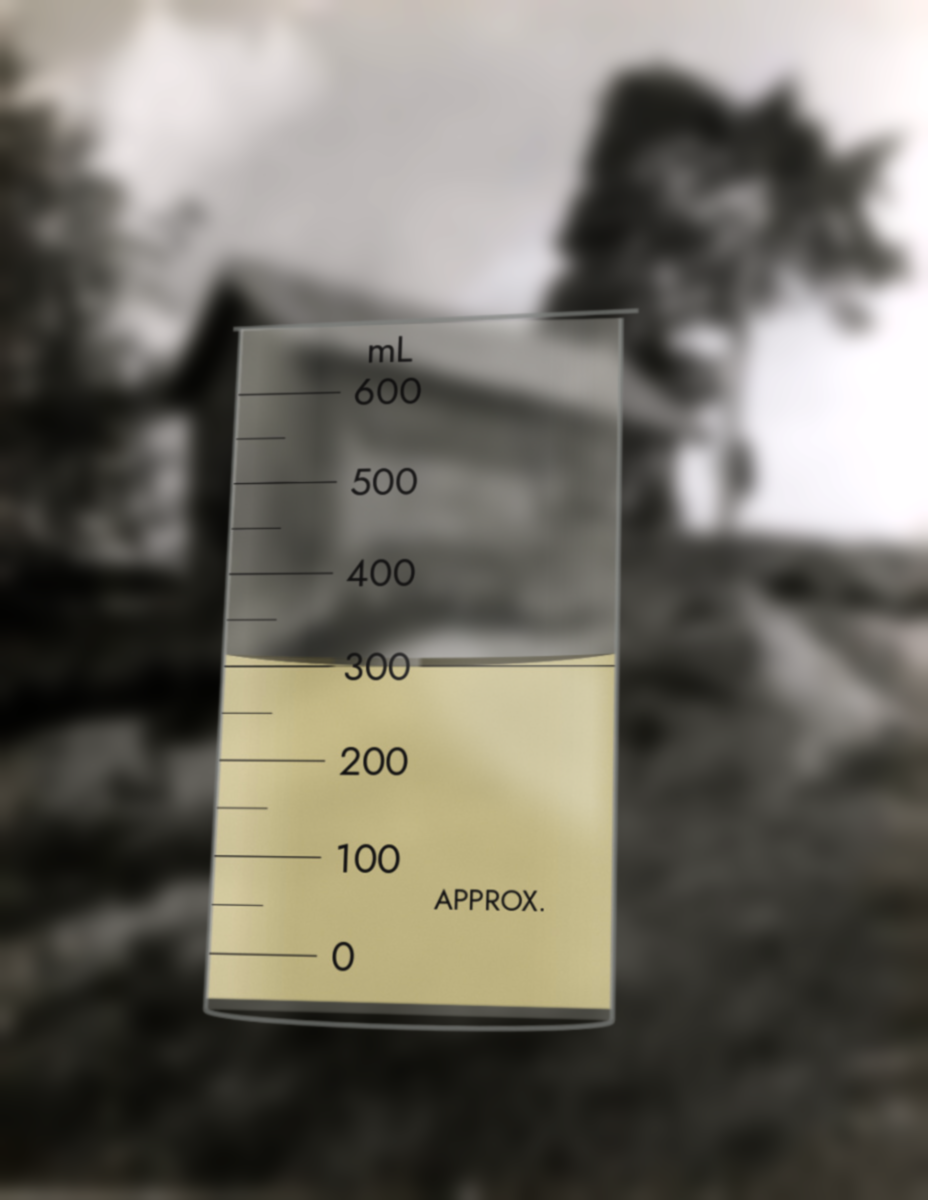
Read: 300mL
